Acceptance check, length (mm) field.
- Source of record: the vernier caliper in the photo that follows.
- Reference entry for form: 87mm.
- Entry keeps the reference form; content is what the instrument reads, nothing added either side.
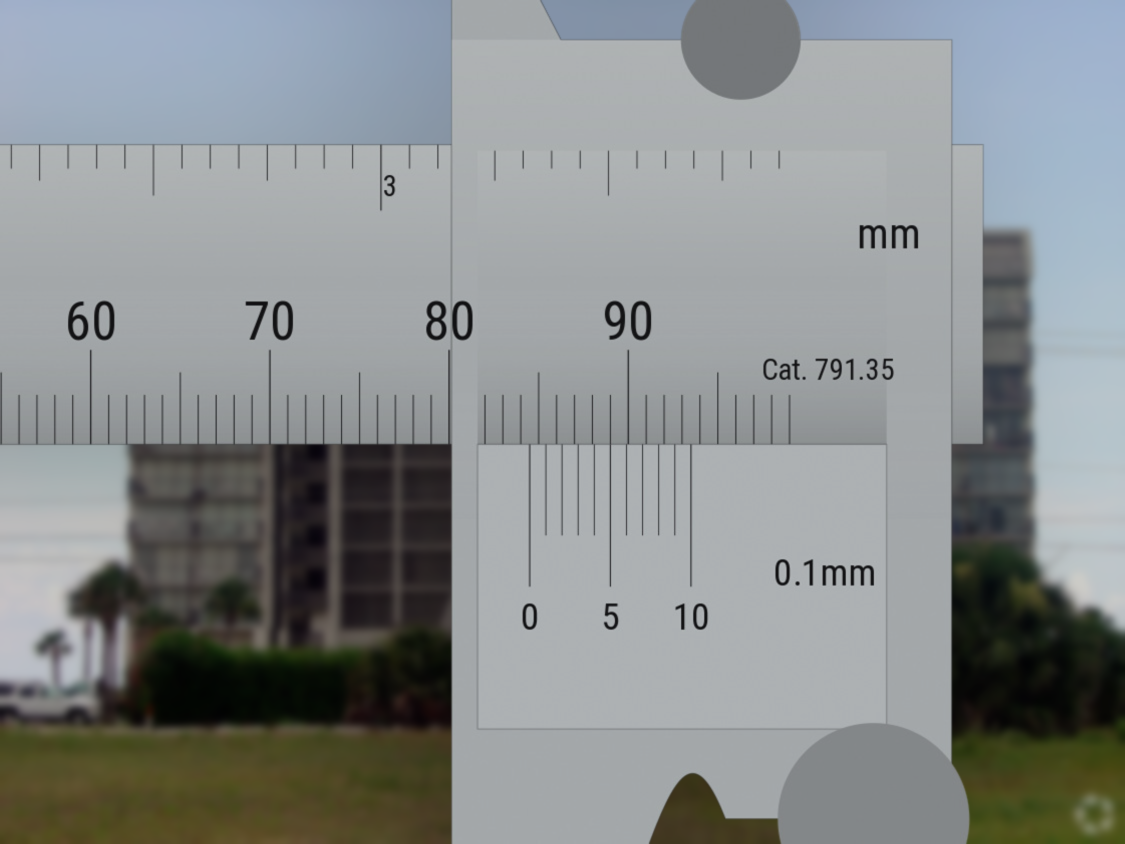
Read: 84.5mm
